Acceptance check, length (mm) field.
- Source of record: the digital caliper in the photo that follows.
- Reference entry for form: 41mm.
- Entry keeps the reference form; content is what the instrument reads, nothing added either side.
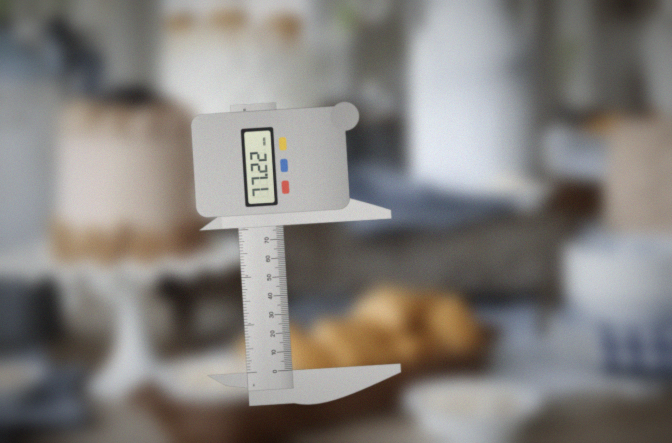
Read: 77.22mm
